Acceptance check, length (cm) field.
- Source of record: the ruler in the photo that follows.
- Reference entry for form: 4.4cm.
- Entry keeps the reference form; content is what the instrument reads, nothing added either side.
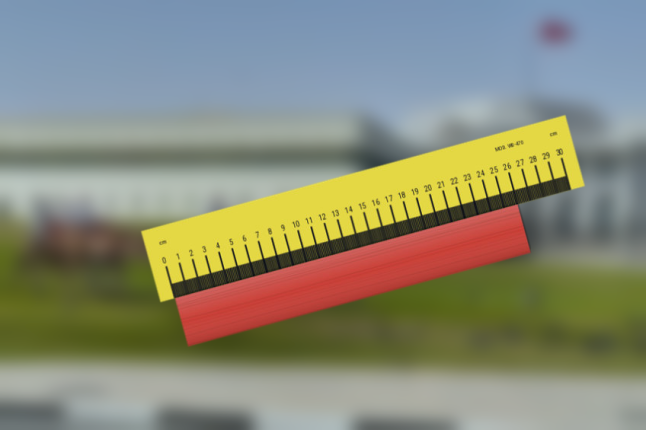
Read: 26cm
